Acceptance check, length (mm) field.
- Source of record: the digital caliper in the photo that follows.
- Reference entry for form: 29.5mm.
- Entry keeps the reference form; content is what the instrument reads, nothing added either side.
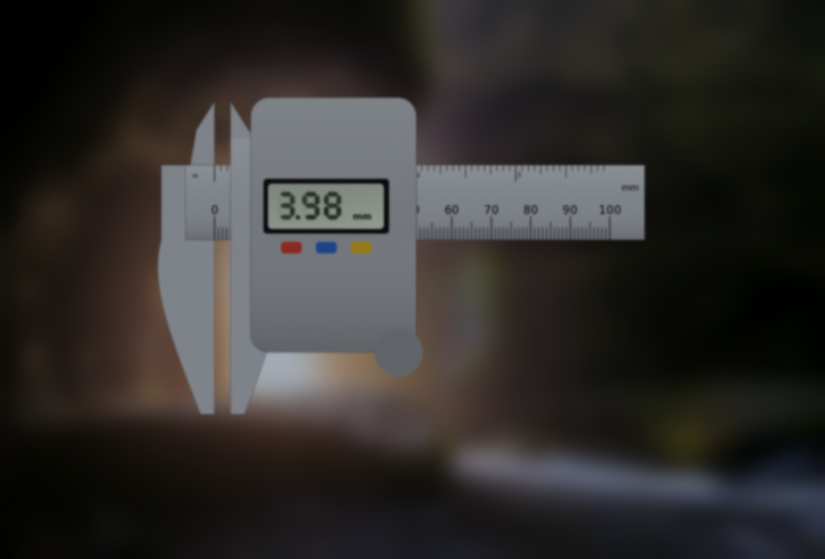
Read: 3.98mm
